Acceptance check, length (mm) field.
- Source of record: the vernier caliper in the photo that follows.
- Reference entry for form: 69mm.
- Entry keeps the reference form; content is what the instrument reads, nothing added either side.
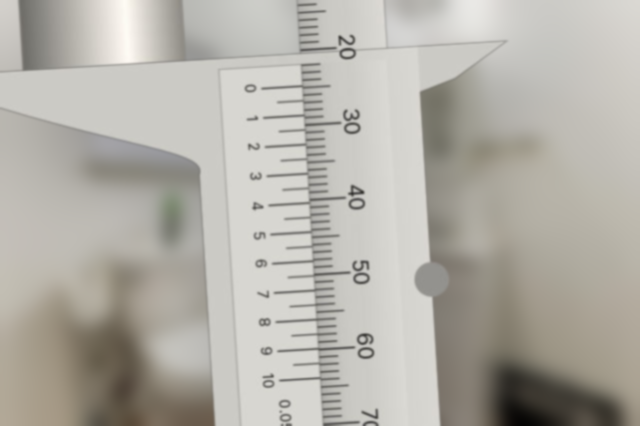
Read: 24.8mm
